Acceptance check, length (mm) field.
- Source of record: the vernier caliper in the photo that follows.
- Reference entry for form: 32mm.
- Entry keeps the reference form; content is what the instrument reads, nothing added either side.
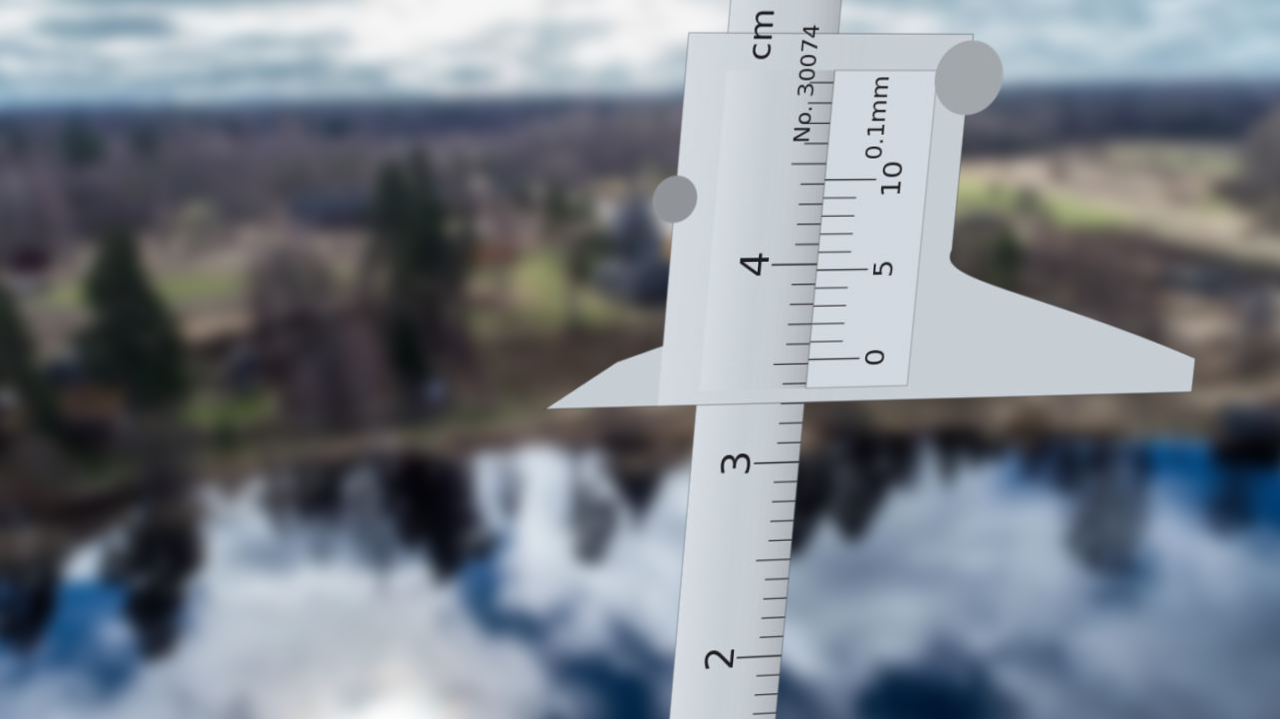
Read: 35.2mm
